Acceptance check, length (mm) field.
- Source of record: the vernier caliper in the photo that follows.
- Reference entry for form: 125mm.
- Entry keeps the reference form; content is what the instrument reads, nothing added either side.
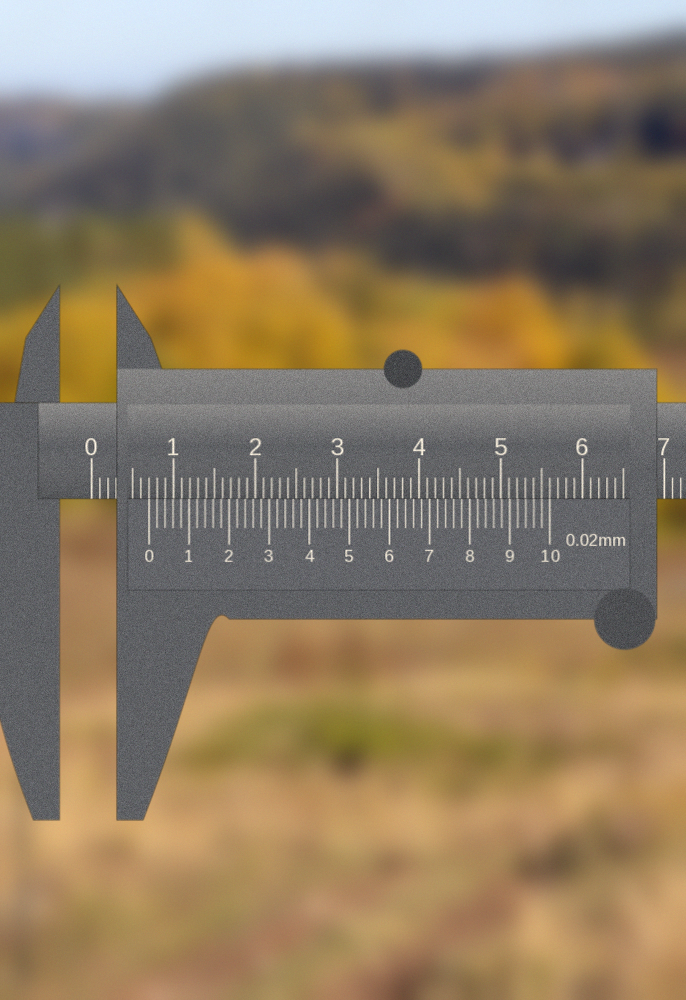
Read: 7.0mm
